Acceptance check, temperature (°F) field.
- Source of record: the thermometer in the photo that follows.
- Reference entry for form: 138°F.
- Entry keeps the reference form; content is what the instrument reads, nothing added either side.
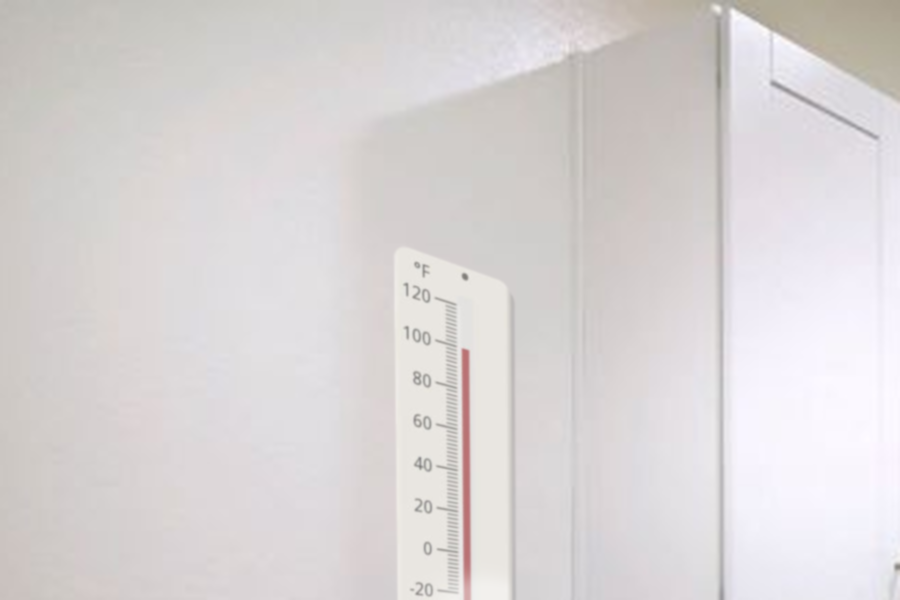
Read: 100°F
